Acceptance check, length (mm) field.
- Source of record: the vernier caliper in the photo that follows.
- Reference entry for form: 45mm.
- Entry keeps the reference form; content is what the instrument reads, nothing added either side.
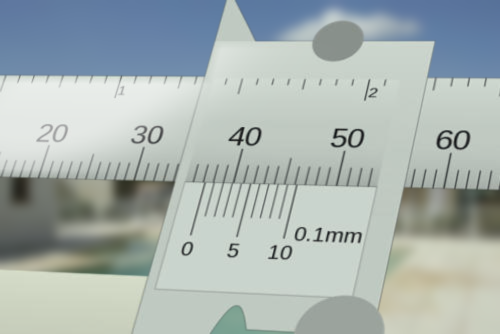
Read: 37.2mm
